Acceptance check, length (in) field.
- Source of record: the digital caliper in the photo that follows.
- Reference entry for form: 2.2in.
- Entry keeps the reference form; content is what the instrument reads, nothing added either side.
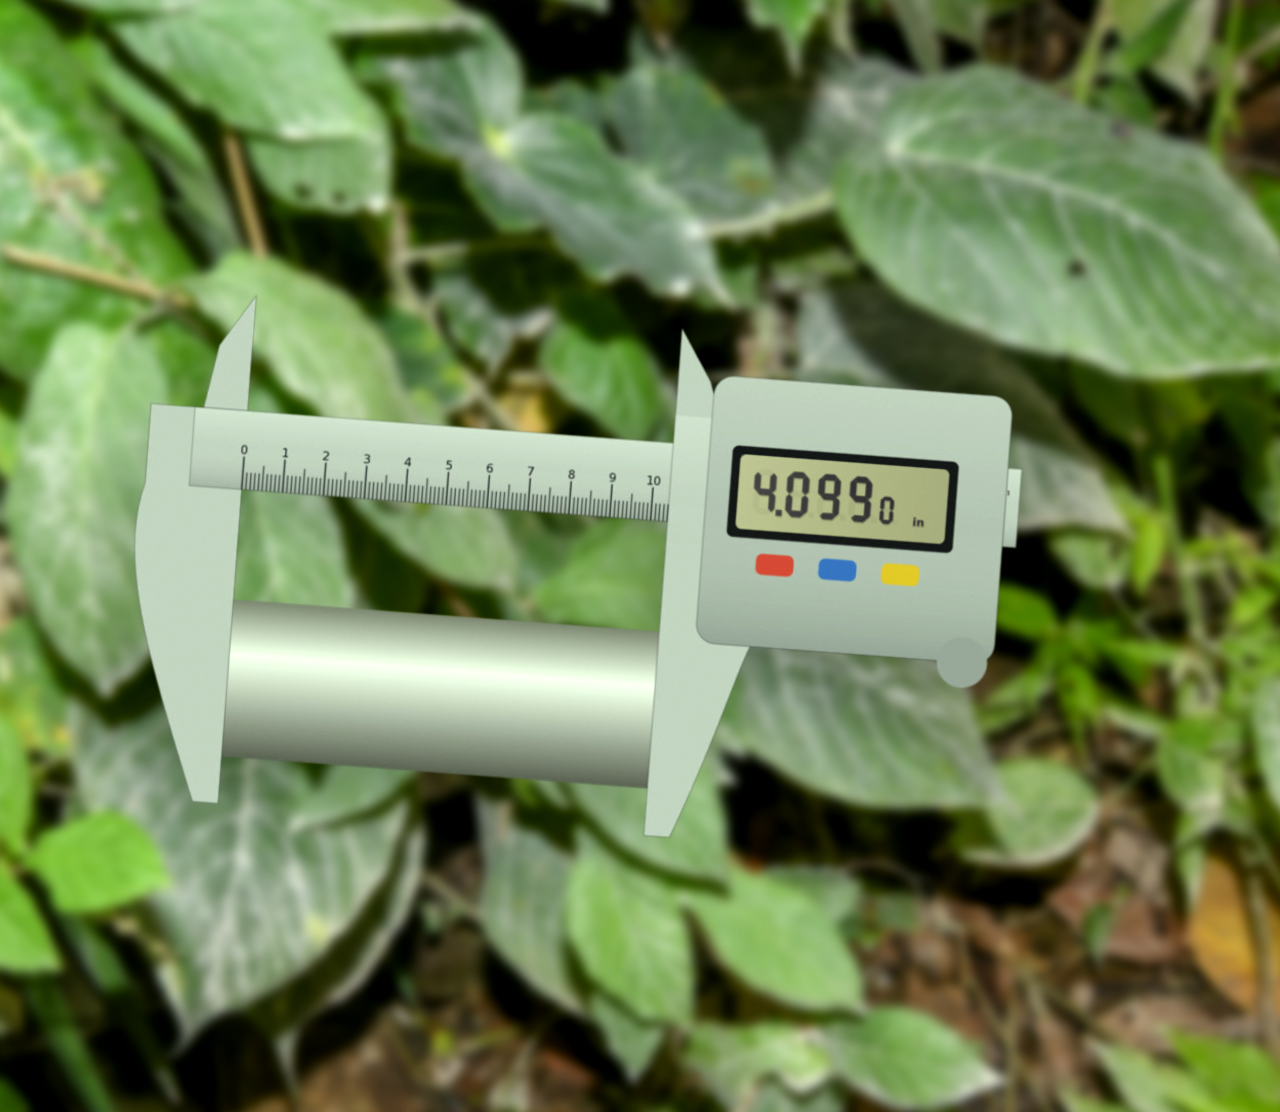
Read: 4.0990in
